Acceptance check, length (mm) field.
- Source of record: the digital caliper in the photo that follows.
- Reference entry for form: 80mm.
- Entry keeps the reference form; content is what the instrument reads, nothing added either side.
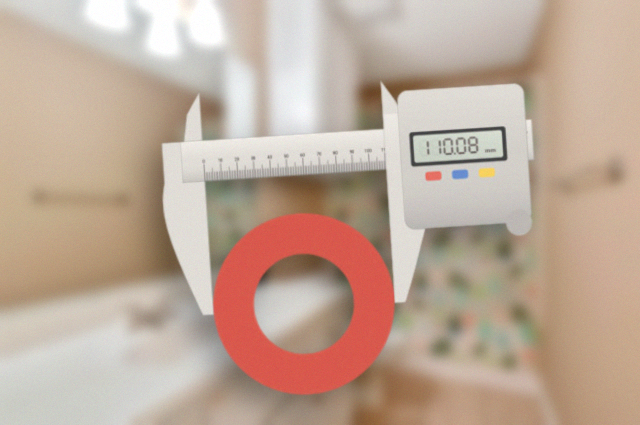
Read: 110.08mm
